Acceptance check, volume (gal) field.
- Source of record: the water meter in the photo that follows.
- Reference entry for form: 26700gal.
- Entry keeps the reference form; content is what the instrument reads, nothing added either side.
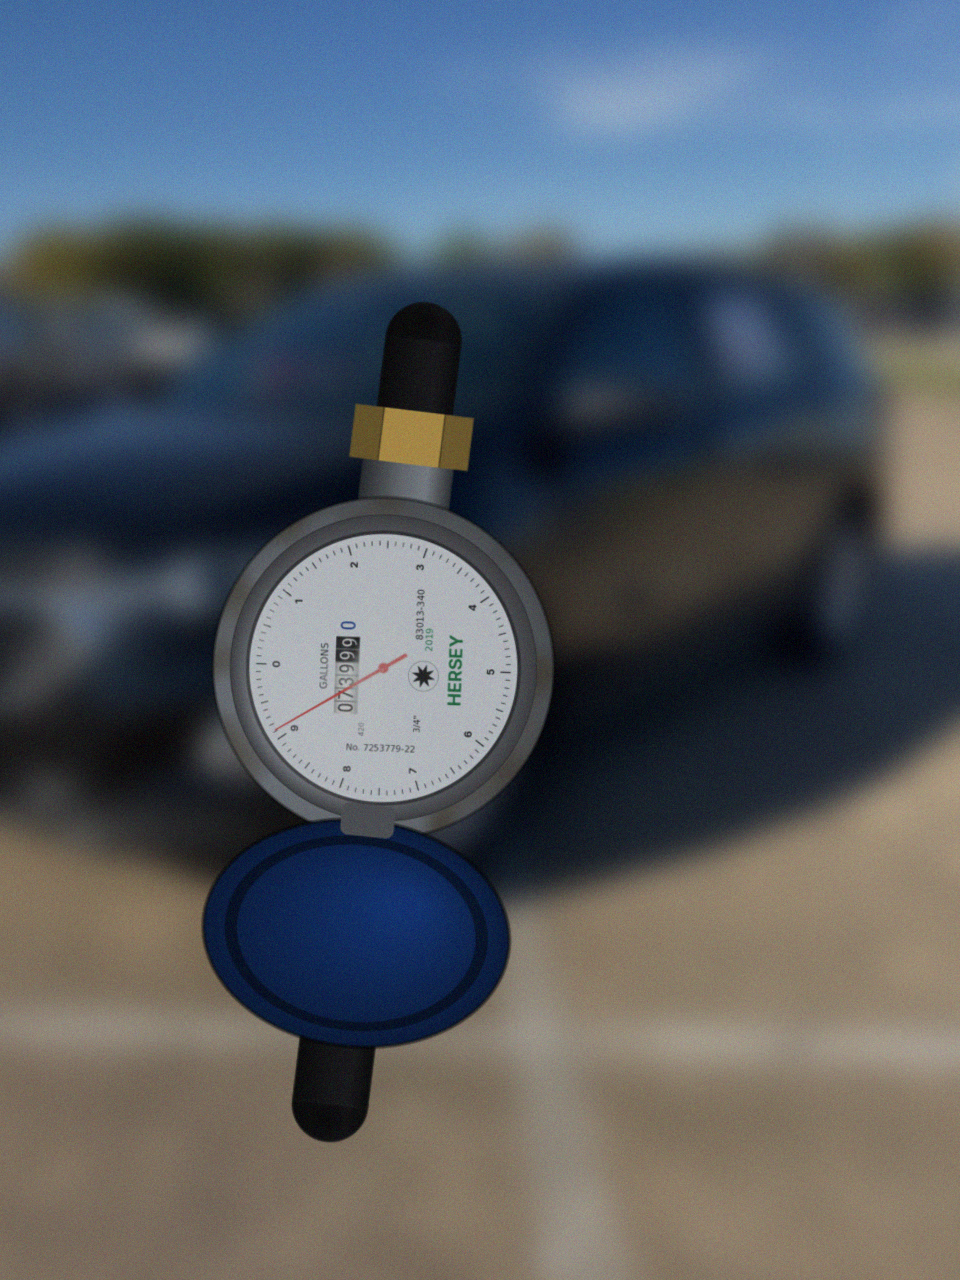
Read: 739989.1gal
